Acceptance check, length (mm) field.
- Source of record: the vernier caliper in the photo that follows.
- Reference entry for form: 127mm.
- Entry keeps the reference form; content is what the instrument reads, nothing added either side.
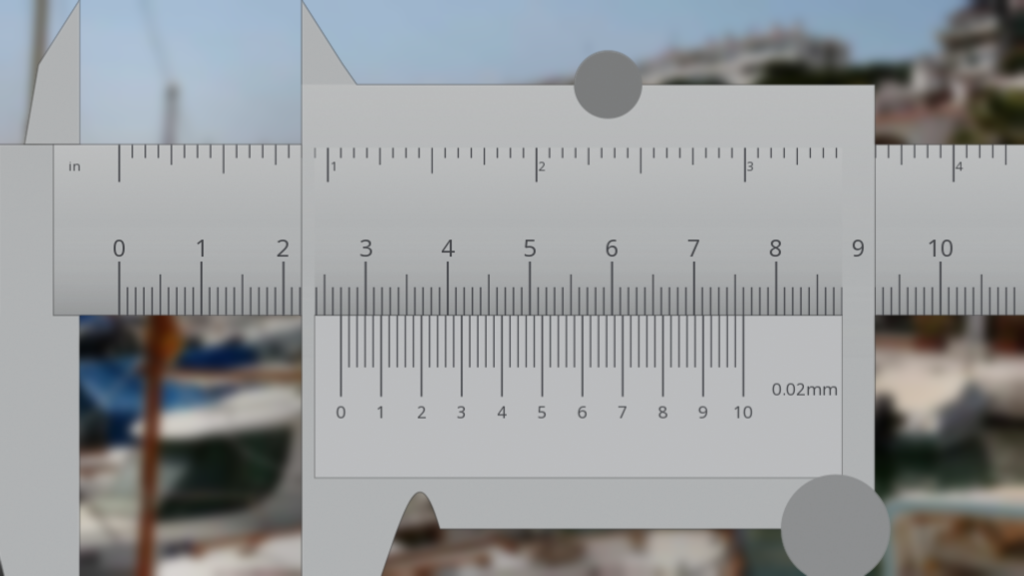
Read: 27.0mm
